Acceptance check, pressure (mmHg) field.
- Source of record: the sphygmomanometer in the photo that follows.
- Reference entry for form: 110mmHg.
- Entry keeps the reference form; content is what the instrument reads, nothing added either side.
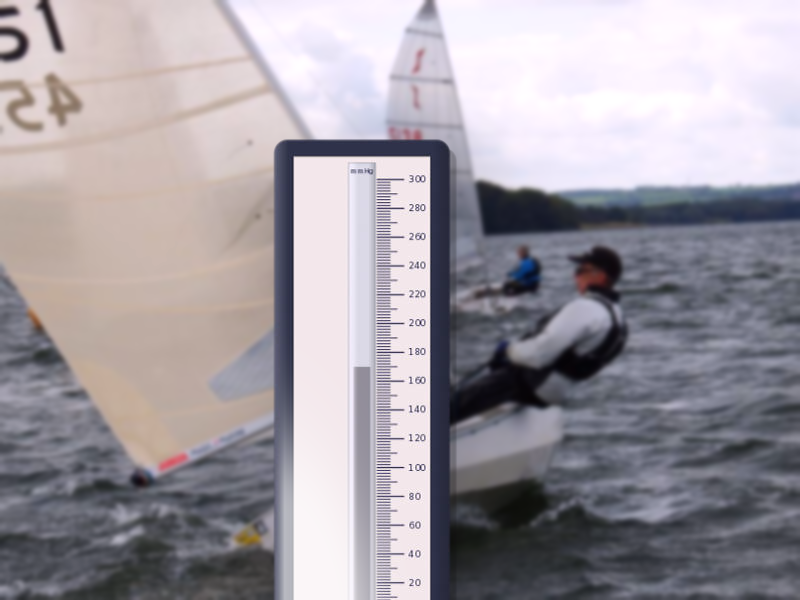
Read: 170mmHg
